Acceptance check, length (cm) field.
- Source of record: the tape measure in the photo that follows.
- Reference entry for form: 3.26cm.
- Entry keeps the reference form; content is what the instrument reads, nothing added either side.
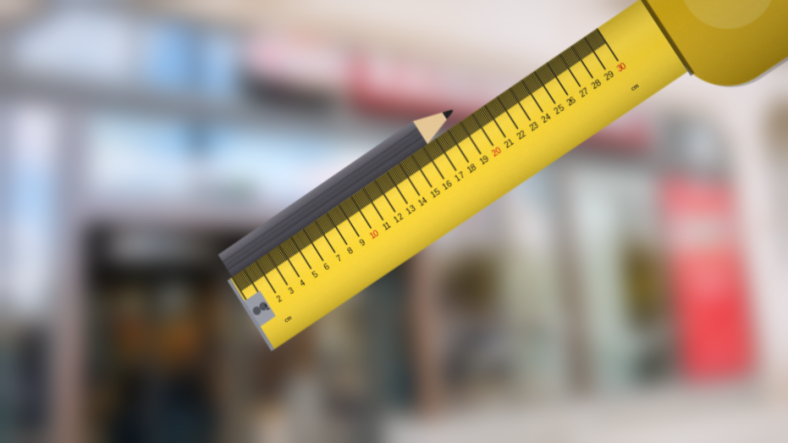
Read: 19cm
